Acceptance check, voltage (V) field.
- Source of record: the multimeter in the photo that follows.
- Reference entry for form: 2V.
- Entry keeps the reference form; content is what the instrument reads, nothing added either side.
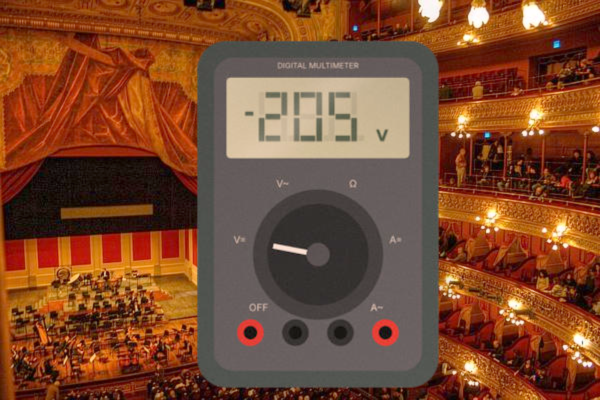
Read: -205V
